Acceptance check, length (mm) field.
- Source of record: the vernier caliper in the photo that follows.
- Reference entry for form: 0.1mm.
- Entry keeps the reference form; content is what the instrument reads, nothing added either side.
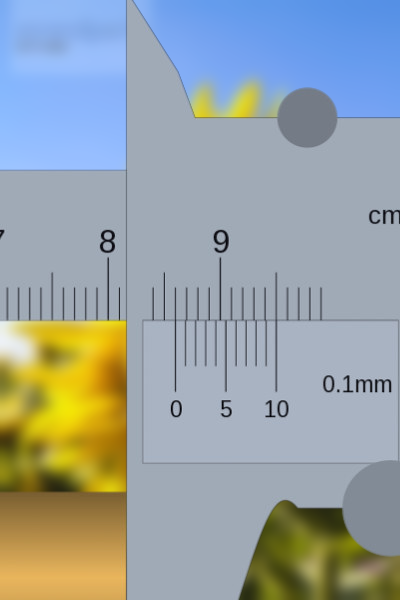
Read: 86.0mm
